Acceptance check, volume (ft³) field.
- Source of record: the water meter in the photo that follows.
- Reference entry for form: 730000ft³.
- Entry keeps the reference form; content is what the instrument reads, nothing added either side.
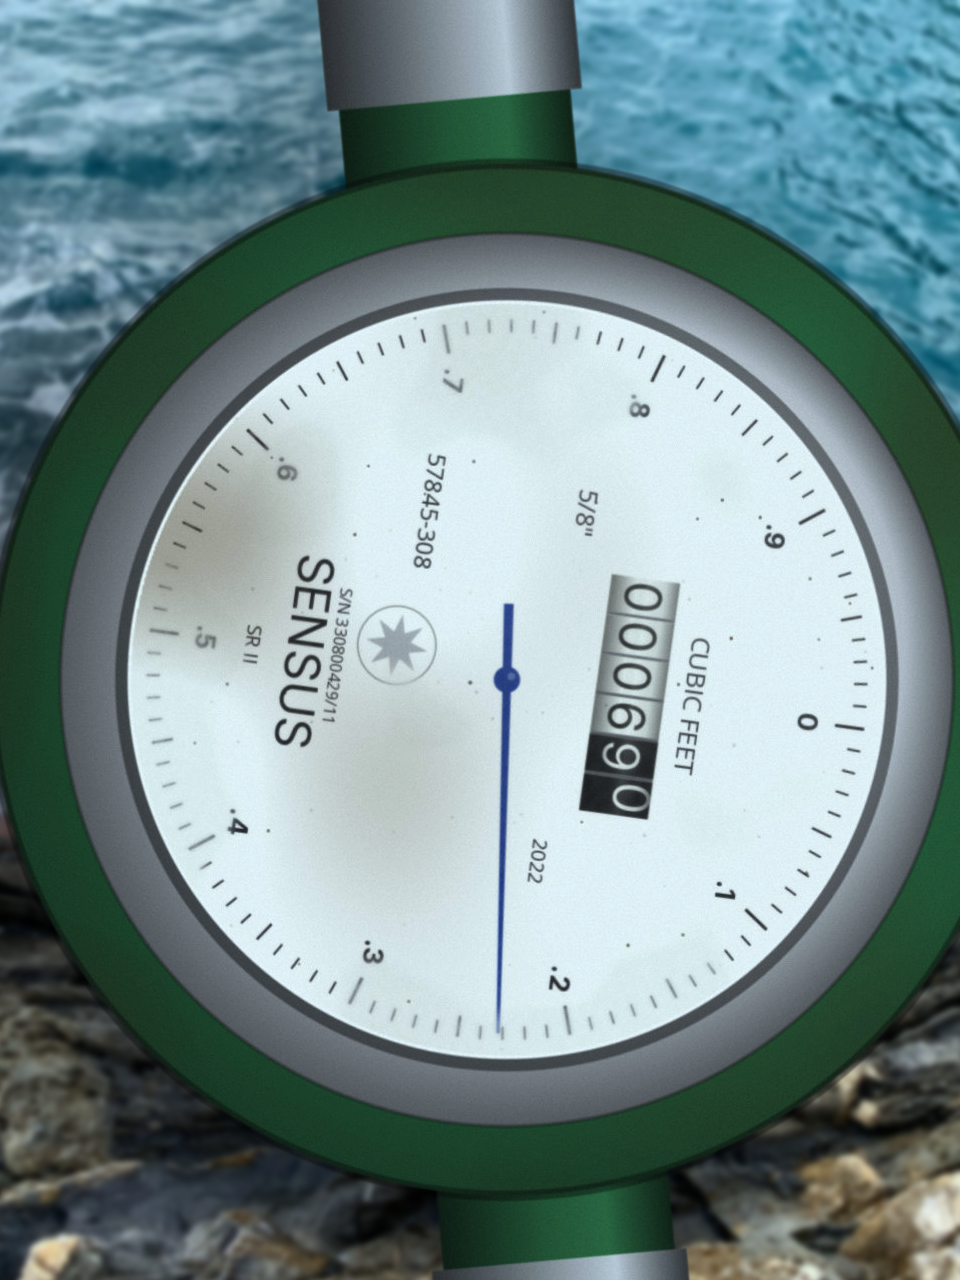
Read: 690.23ft³
